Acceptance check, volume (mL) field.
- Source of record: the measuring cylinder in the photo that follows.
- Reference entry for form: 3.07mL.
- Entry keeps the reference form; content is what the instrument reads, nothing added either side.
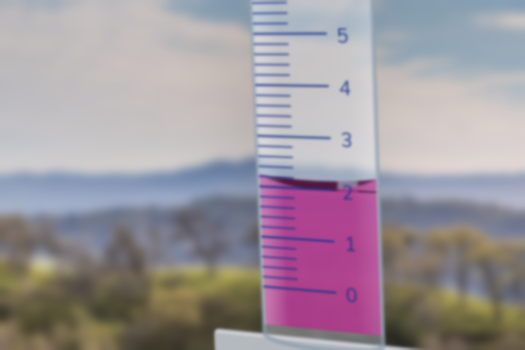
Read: 2mL
